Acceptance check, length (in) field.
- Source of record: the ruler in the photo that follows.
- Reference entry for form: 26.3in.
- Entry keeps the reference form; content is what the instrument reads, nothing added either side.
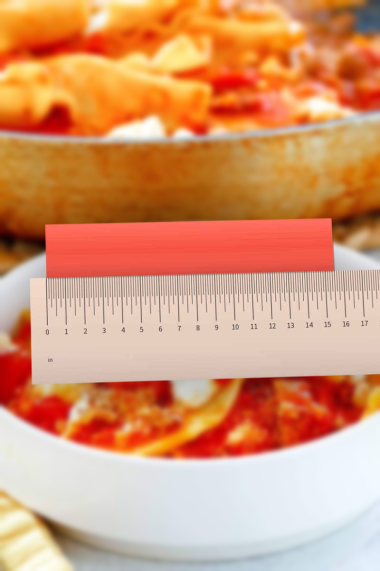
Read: 15.5in
